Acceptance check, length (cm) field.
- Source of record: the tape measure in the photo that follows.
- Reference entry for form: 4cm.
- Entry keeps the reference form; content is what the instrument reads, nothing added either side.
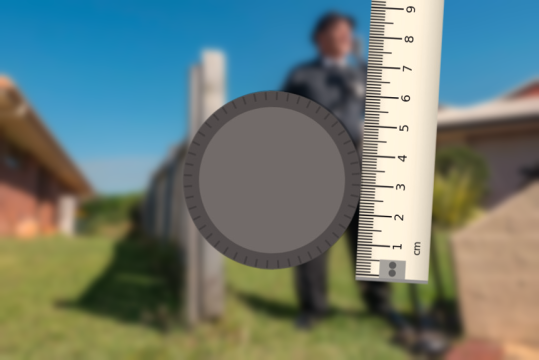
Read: 6cm
